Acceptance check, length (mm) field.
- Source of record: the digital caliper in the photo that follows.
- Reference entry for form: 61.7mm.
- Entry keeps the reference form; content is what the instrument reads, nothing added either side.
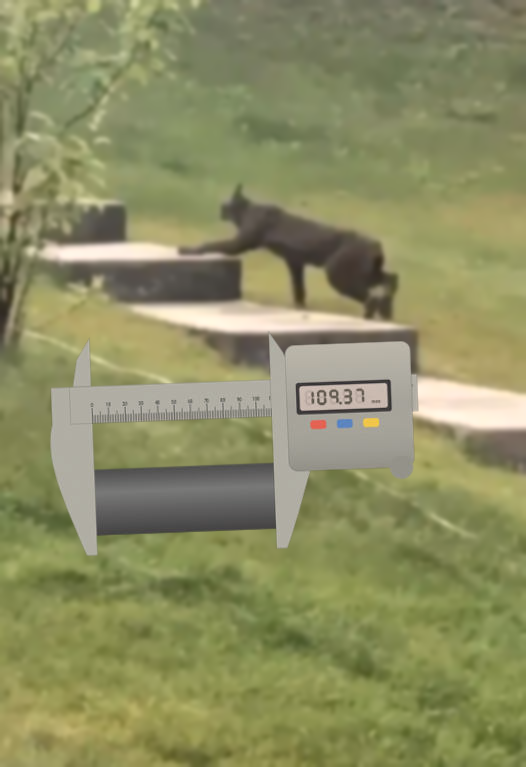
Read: 109.37mm
